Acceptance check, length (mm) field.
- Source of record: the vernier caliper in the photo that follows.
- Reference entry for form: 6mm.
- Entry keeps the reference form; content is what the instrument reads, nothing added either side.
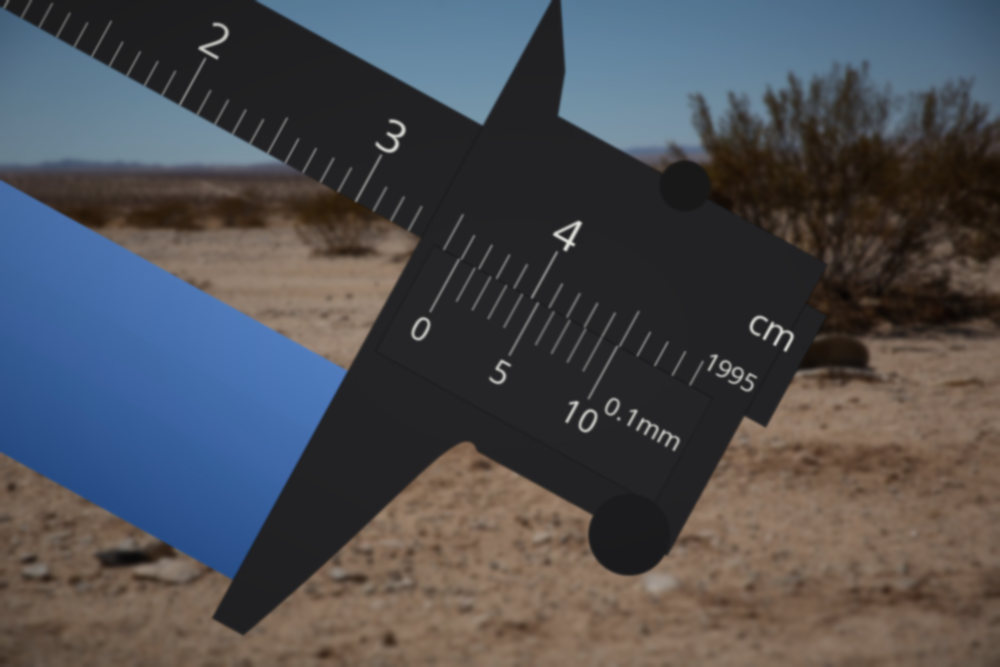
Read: 35.9mm
